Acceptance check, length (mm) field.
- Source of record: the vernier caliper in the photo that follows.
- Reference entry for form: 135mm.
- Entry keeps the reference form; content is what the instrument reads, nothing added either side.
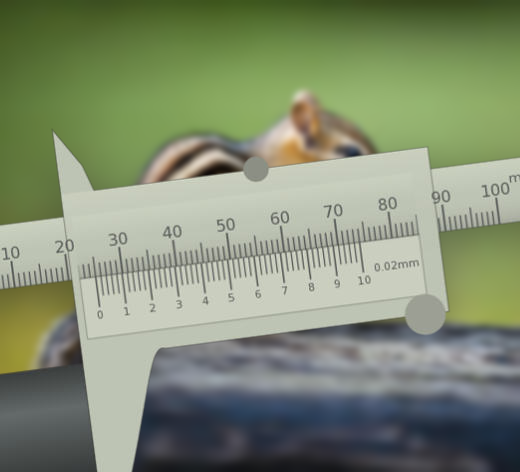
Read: 25.0mm
